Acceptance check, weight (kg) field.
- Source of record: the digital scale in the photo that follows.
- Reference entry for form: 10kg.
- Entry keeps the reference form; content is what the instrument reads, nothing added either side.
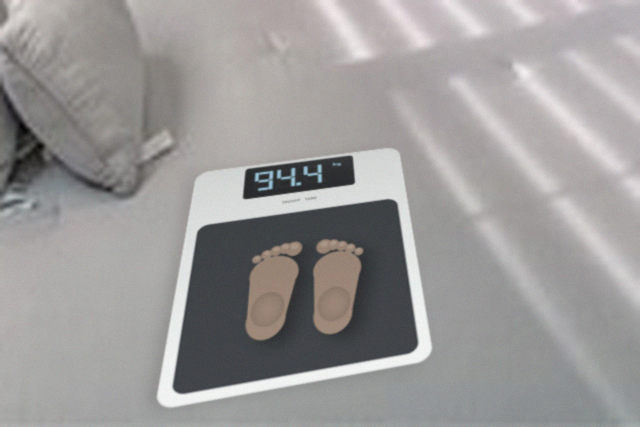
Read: 94.4kg
